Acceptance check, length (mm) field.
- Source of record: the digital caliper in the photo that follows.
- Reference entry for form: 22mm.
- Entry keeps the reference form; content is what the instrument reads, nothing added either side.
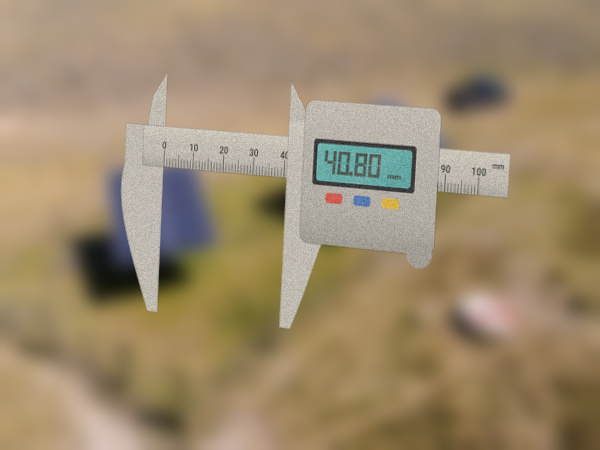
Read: 40.80mm
